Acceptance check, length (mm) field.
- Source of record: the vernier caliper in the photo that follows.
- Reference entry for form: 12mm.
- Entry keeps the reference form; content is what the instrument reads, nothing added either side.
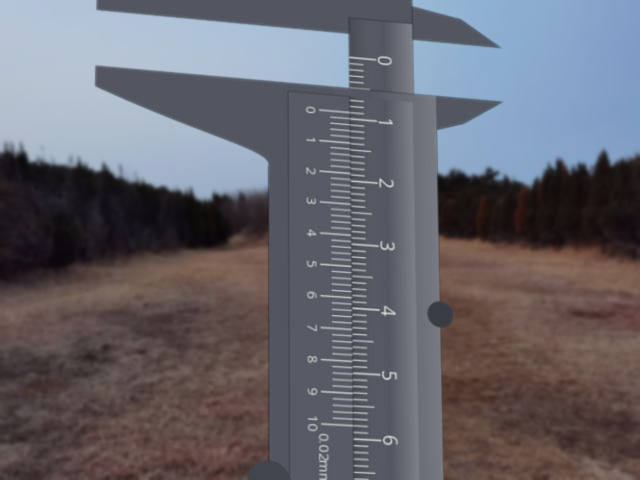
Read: 9.0mm
